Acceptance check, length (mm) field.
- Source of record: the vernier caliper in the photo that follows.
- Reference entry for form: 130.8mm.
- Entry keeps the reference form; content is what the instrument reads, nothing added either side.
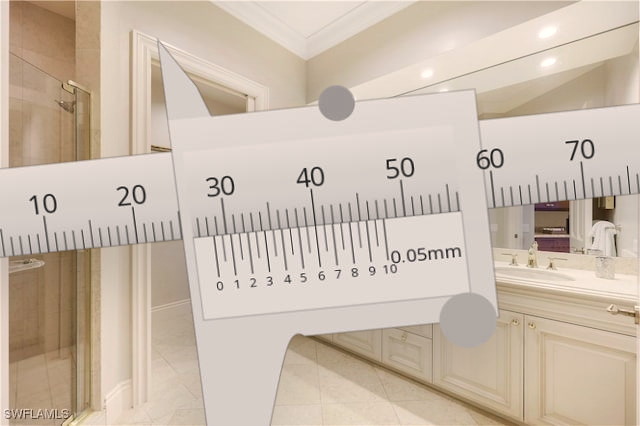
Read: 28.6mm
